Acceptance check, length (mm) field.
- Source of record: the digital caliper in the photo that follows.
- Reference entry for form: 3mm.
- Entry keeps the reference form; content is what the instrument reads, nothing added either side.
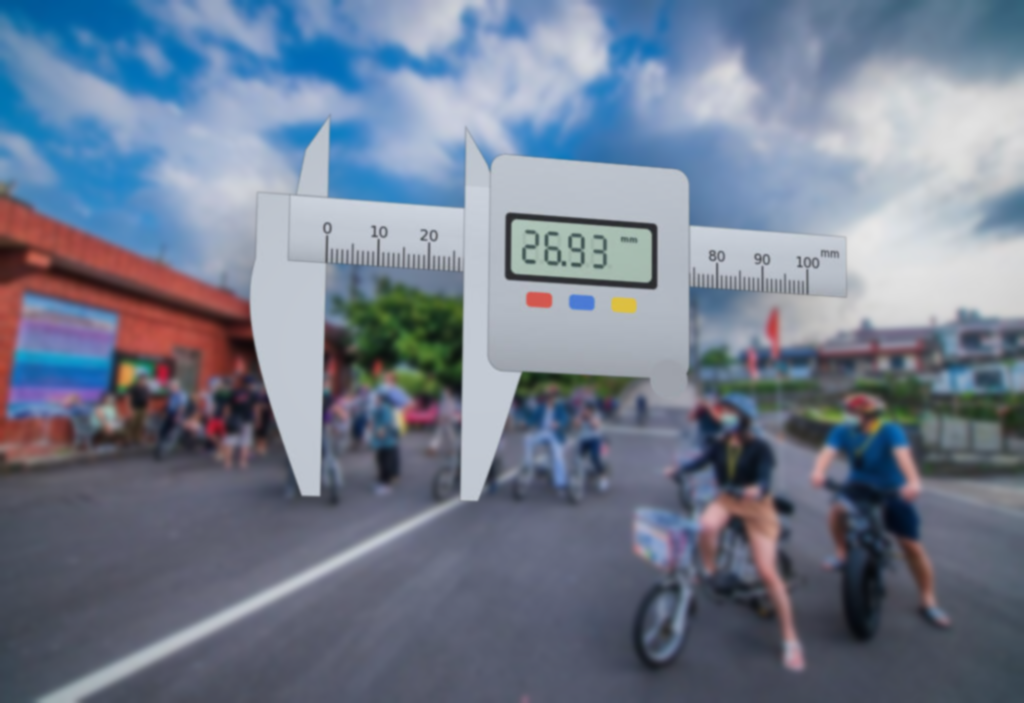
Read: 26.93mm
